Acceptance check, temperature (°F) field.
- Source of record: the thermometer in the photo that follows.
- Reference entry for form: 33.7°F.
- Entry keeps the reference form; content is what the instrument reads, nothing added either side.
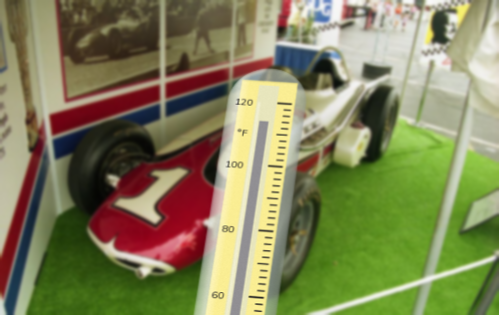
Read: 114°F
